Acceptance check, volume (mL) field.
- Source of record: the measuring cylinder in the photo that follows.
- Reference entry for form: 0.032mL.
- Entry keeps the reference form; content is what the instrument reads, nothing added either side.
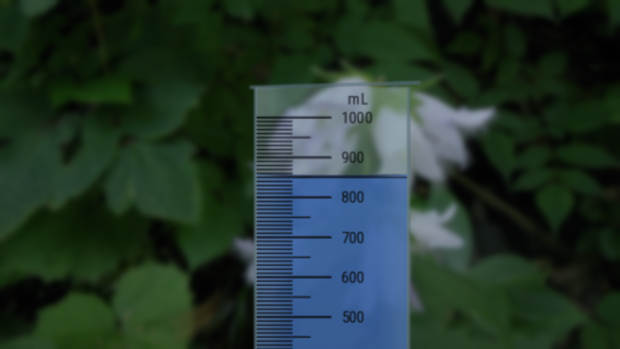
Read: 850mL
